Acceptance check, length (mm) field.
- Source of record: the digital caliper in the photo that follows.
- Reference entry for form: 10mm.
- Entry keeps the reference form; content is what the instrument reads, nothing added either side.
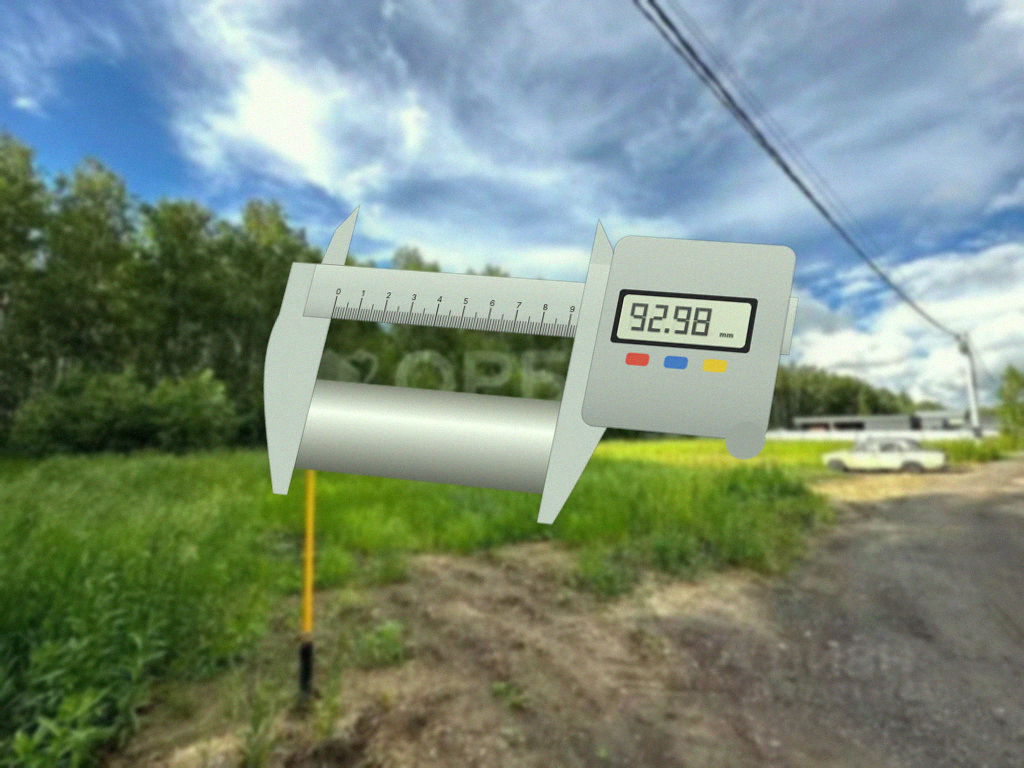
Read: 92.98mm
